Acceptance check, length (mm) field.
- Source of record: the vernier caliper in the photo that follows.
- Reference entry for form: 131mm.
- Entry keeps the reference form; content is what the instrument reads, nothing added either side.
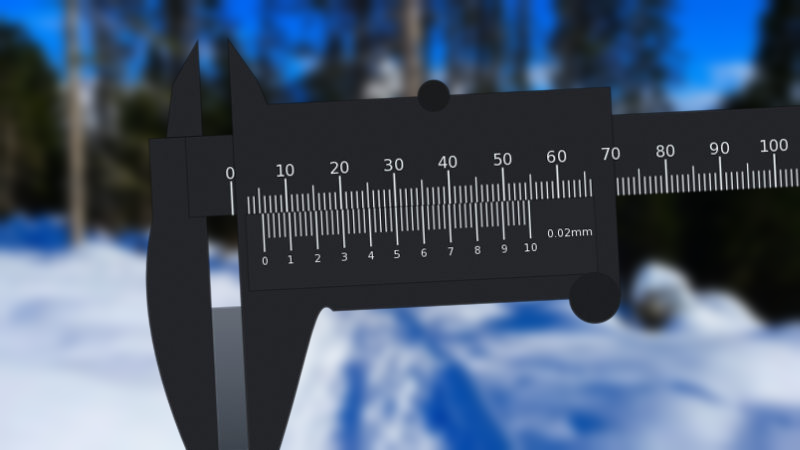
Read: 5.5mm
